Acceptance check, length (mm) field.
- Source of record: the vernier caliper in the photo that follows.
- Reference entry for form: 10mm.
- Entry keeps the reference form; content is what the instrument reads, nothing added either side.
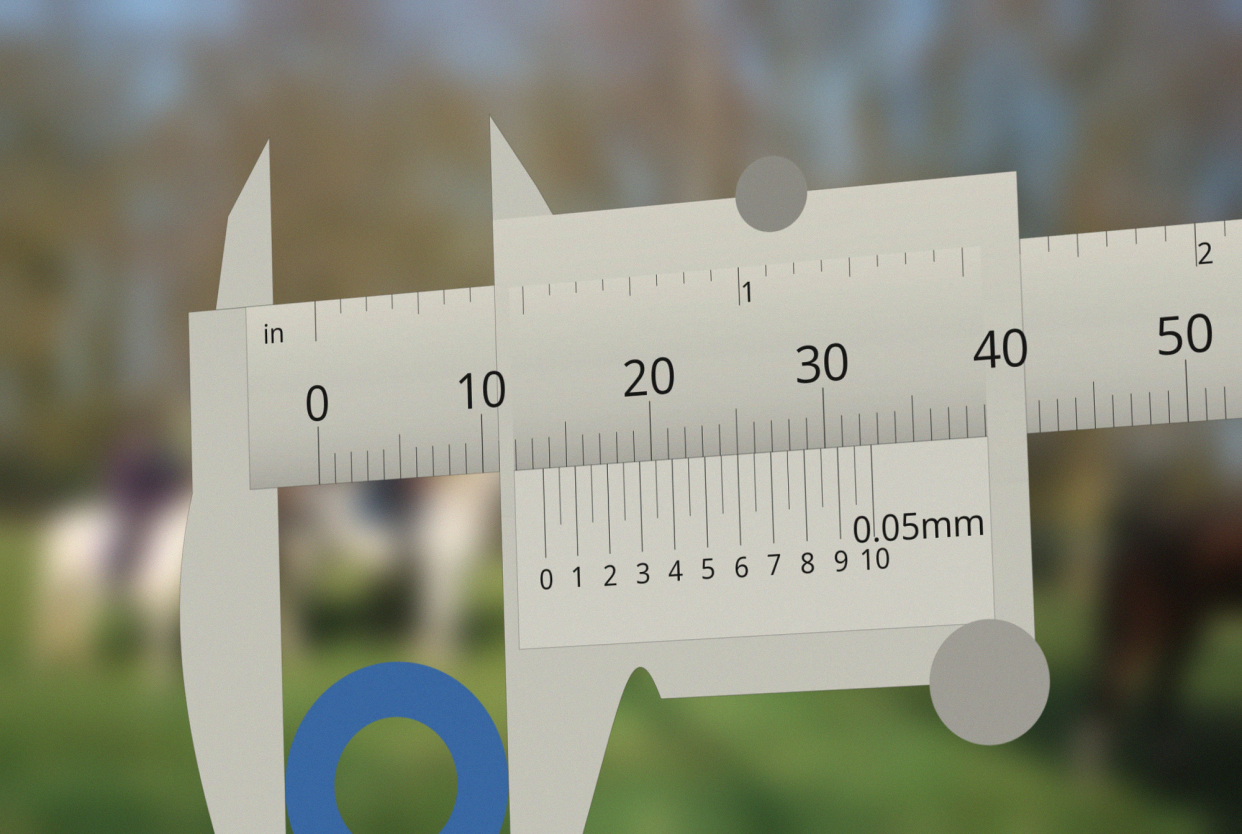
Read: 13.6mm
